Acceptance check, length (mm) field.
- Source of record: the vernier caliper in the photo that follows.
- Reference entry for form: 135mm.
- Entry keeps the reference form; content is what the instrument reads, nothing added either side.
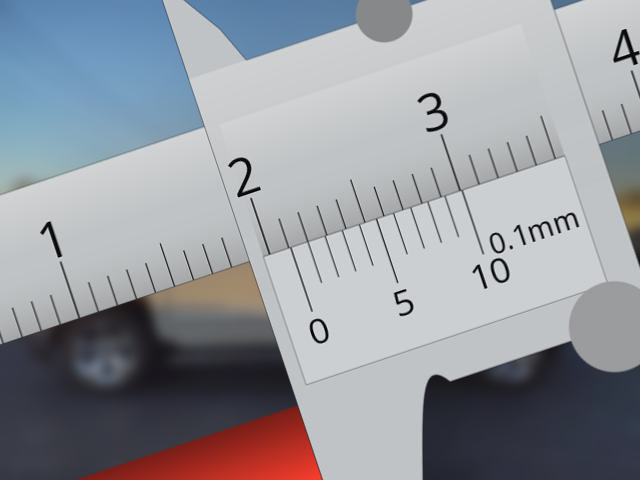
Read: 21.1mm
